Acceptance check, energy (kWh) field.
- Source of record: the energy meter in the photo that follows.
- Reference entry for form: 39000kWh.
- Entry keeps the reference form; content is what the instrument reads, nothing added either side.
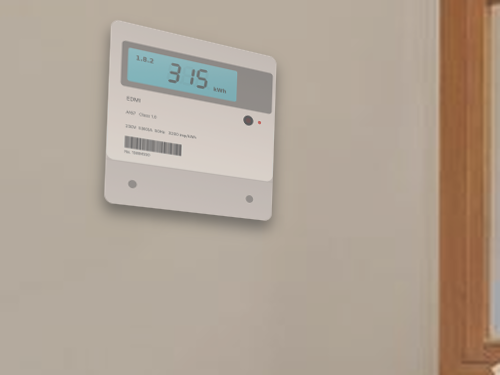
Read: 315kWh
